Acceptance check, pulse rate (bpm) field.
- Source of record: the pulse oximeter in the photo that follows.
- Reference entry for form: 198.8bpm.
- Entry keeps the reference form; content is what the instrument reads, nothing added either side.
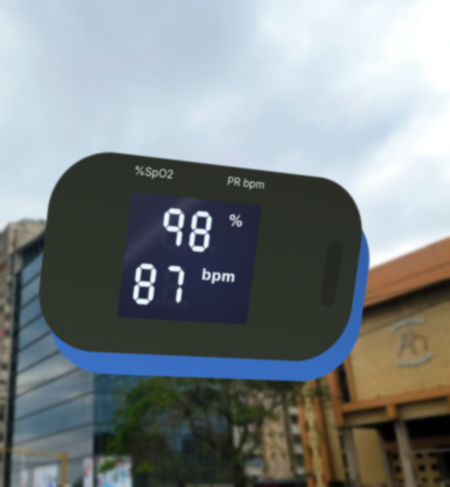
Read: 87bpm
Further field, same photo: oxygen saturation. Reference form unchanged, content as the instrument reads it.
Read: 98%
